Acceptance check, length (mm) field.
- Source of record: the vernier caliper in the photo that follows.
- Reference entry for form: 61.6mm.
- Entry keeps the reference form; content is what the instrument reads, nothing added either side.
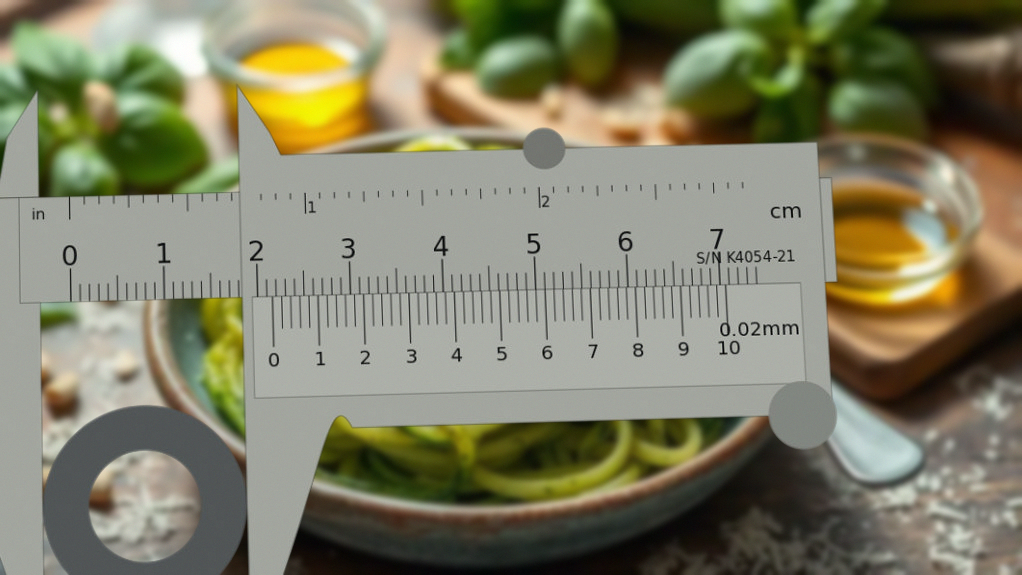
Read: 21.6mm
